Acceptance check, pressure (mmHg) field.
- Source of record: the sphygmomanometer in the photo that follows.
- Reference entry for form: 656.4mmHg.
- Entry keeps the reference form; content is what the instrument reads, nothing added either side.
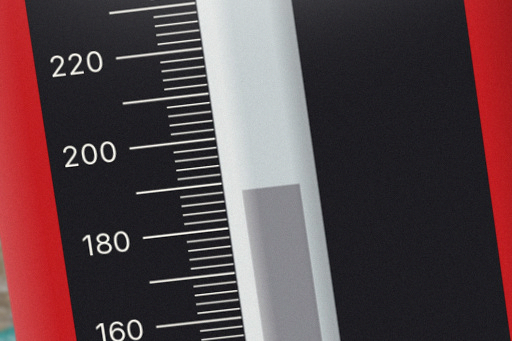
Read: 188mmHg
